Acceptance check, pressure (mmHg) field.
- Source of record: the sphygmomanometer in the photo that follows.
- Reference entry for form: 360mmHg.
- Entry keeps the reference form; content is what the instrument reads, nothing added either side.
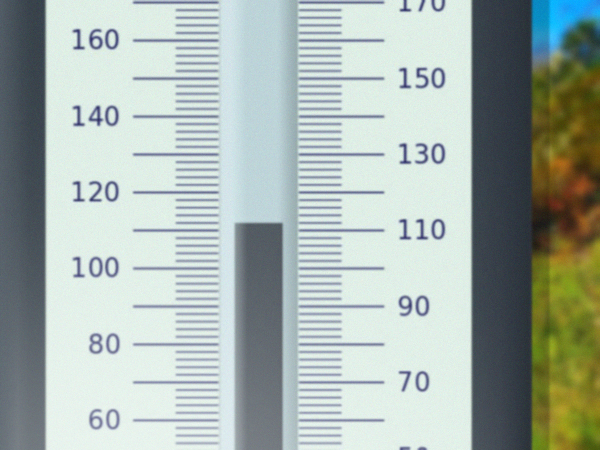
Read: 112mmHg
